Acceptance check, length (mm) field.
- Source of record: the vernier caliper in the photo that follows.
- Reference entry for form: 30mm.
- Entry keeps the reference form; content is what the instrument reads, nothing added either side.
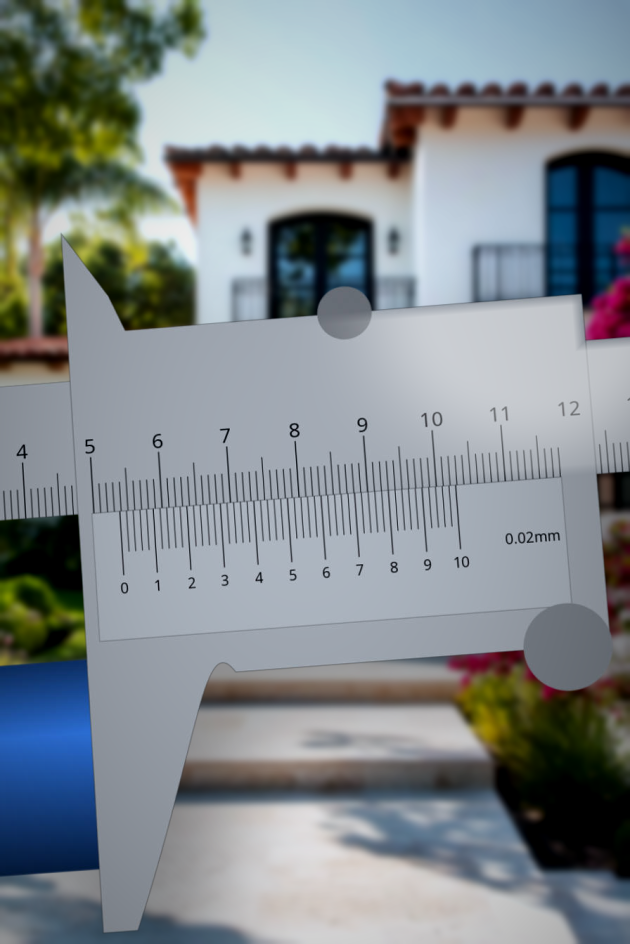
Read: 53.8mm
